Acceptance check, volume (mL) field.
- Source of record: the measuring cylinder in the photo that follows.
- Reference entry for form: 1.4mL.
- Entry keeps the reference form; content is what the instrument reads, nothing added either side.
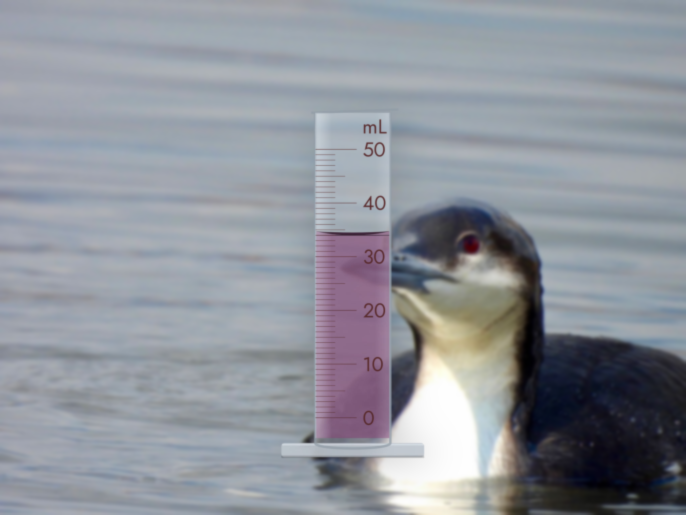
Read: 34mL
